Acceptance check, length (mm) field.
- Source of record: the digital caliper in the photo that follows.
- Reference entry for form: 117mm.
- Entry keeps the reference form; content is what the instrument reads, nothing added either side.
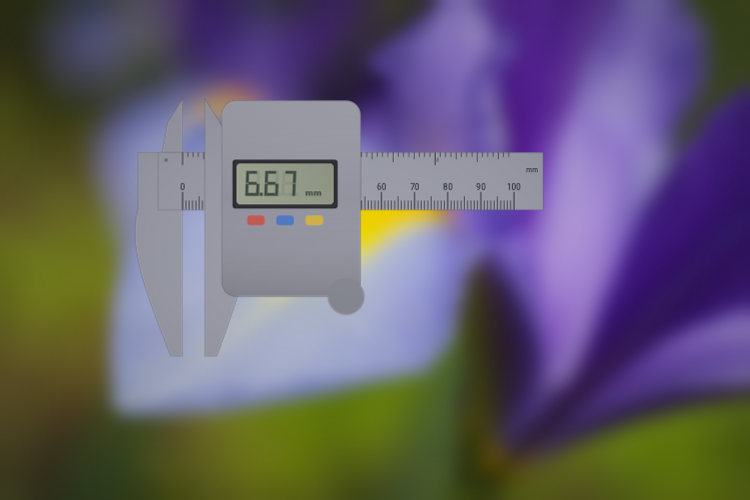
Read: 6.67mm
